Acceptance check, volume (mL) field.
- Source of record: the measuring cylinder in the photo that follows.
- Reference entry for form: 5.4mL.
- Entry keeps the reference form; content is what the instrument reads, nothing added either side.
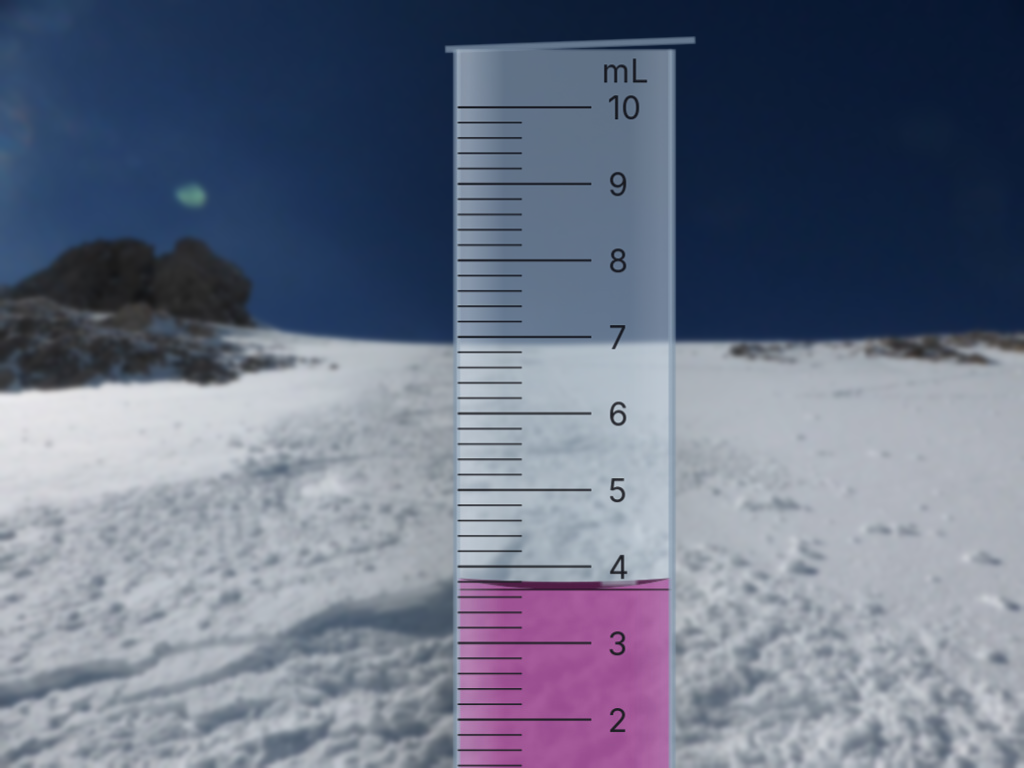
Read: 3.7mL
